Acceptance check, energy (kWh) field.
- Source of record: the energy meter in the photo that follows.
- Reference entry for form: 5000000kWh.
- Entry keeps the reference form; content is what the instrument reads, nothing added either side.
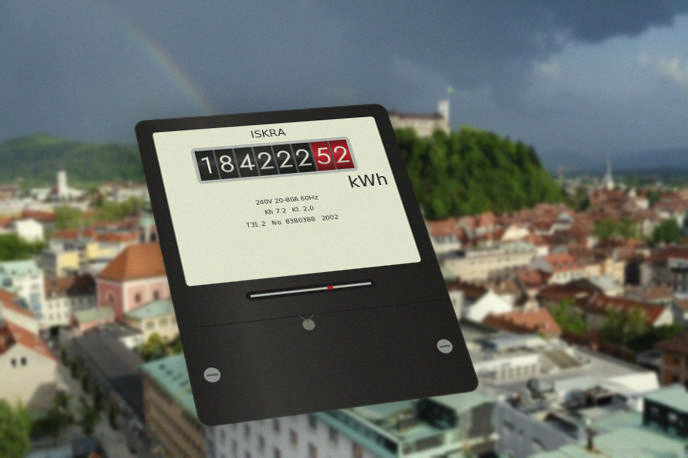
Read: 184222.52kWh
